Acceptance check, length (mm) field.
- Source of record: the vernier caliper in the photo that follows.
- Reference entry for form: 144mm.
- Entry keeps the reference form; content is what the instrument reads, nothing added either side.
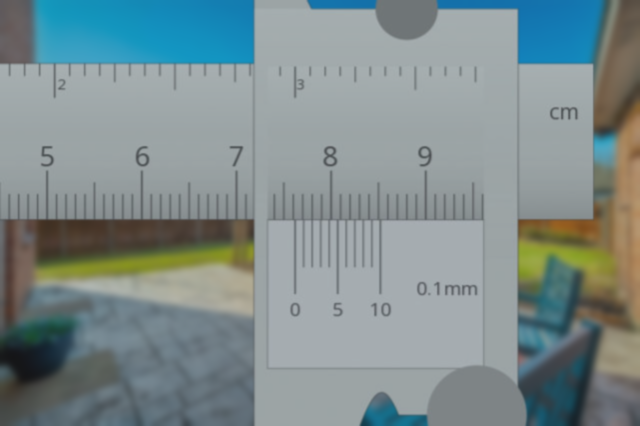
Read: 76.2mm
